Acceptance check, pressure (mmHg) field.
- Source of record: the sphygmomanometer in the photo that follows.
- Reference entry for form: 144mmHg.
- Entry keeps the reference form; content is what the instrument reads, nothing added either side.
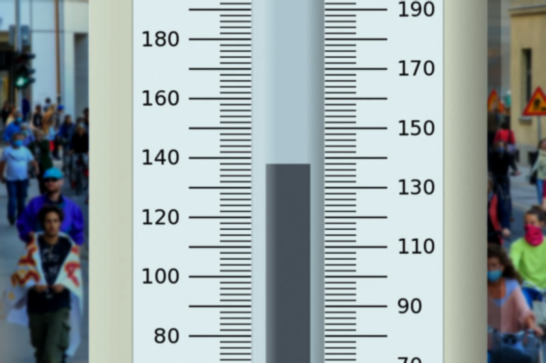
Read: 138mmHg
